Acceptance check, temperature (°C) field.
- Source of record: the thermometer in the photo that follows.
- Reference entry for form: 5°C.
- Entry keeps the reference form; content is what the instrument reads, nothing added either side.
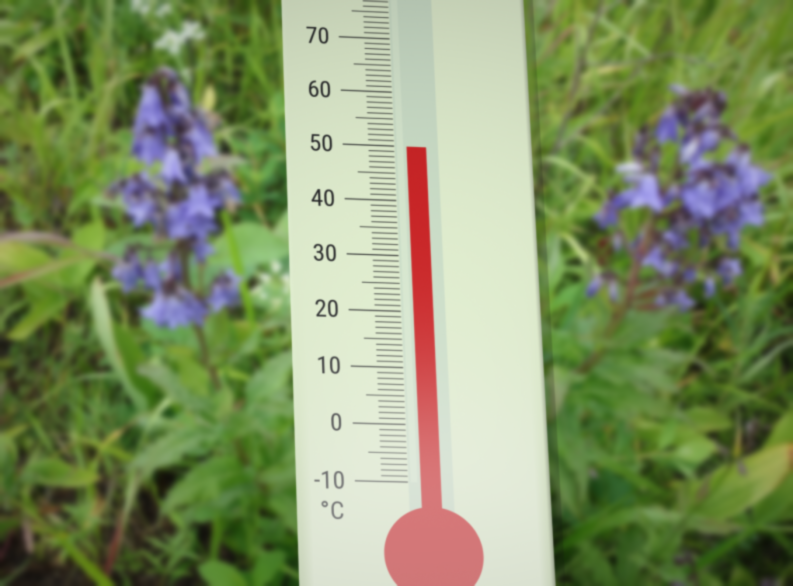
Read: 50°C
